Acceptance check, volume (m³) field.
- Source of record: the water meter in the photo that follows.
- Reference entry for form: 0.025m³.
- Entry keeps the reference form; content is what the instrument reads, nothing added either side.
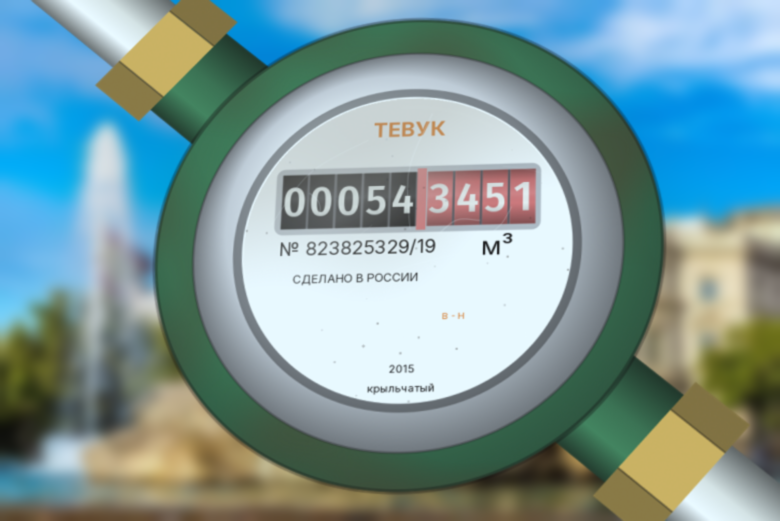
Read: 54.3451m³
